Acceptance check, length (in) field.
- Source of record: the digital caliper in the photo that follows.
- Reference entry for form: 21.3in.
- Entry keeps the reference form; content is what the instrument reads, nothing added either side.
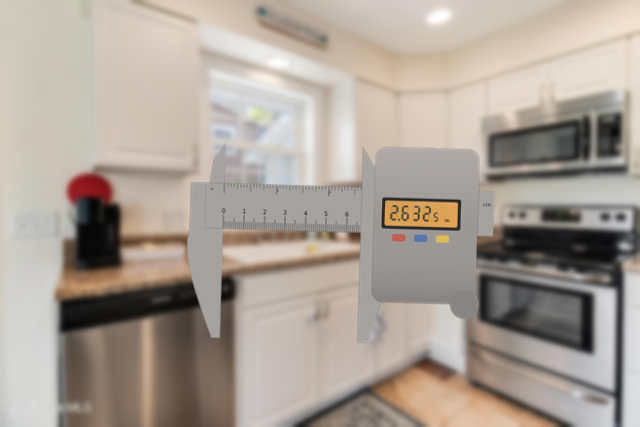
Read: 2.6325in
